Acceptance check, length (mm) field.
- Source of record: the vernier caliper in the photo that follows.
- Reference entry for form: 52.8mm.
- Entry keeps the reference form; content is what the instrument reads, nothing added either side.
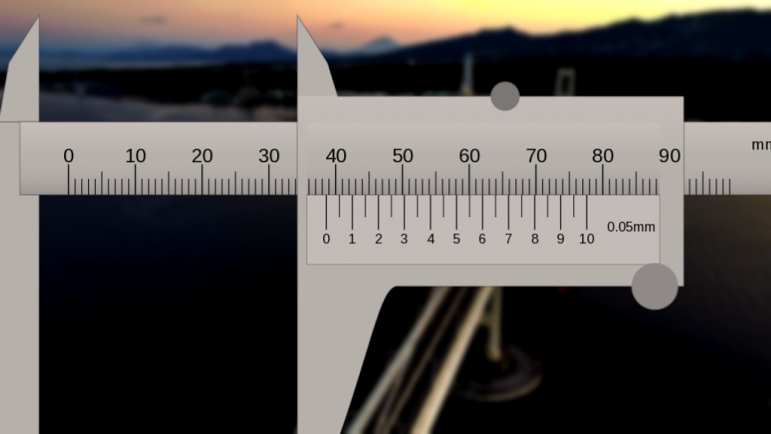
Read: 38.6mm
